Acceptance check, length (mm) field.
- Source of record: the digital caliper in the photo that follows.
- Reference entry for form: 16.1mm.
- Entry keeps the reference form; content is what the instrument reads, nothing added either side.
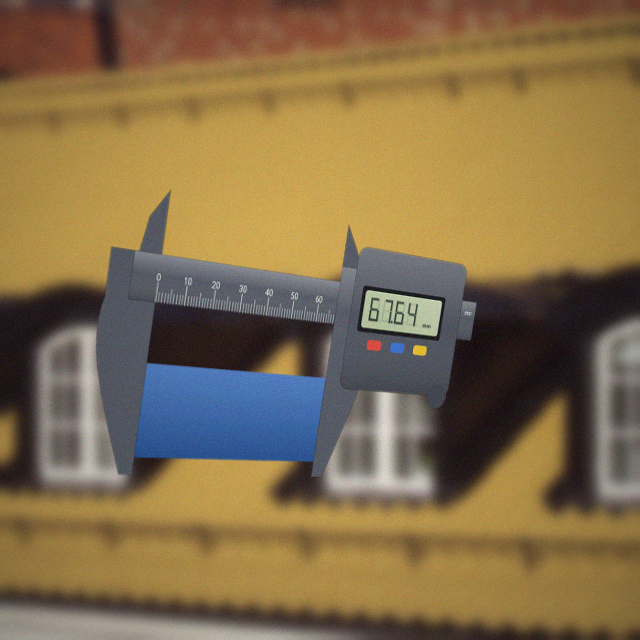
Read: 67.64mm
